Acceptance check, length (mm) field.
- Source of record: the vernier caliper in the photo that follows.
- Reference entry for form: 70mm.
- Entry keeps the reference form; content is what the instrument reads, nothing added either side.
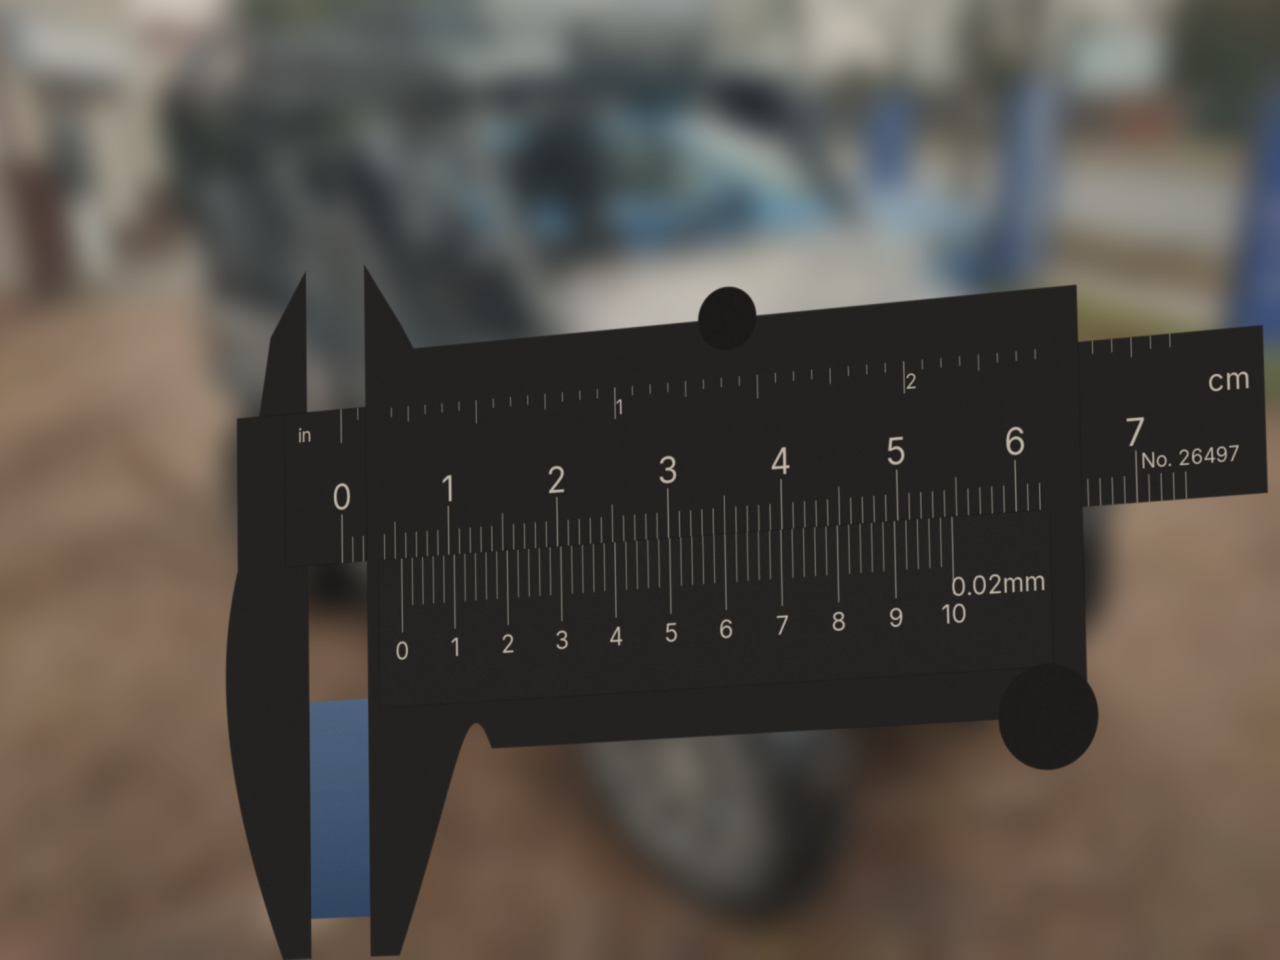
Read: 5.6mm
